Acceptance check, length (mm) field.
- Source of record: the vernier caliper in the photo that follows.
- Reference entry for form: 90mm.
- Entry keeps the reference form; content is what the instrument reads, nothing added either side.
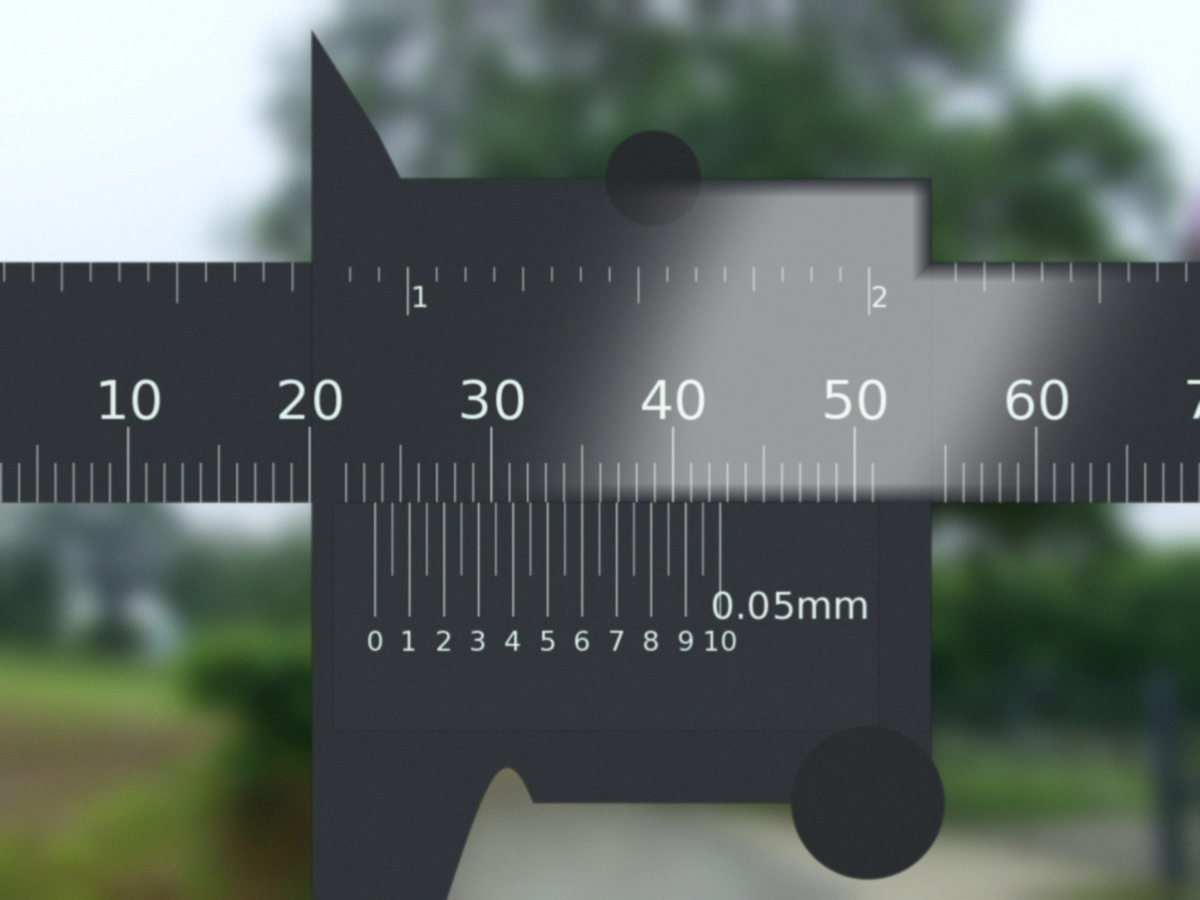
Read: 23.6mm
